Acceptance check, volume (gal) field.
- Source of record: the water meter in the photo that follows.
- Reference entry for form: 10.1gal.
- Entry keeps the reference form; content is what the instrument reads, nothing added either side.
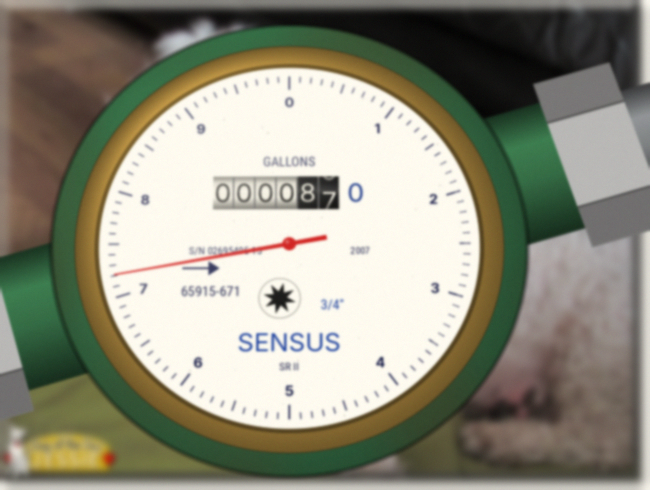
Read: 867.2gal
